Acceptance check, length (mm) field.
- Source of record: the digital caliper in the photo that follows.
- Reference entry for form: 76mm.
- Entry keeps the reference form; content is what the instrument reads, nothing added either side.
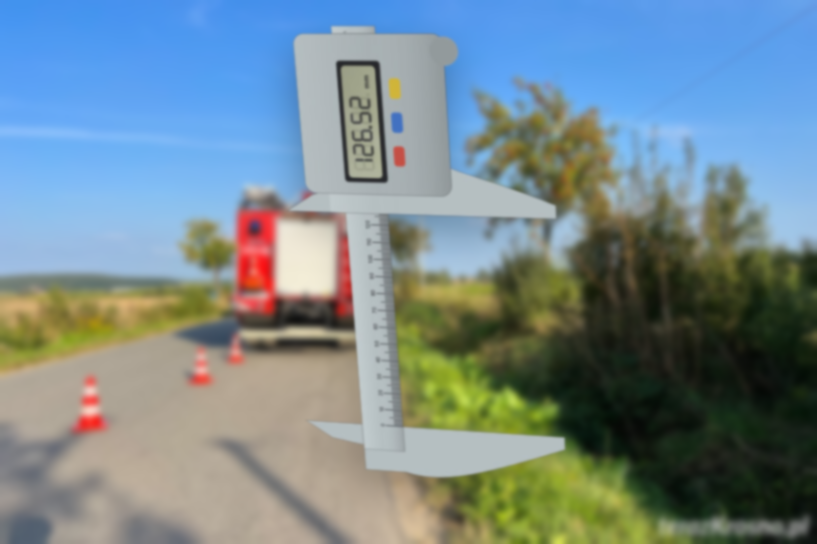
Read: 126.52mm
